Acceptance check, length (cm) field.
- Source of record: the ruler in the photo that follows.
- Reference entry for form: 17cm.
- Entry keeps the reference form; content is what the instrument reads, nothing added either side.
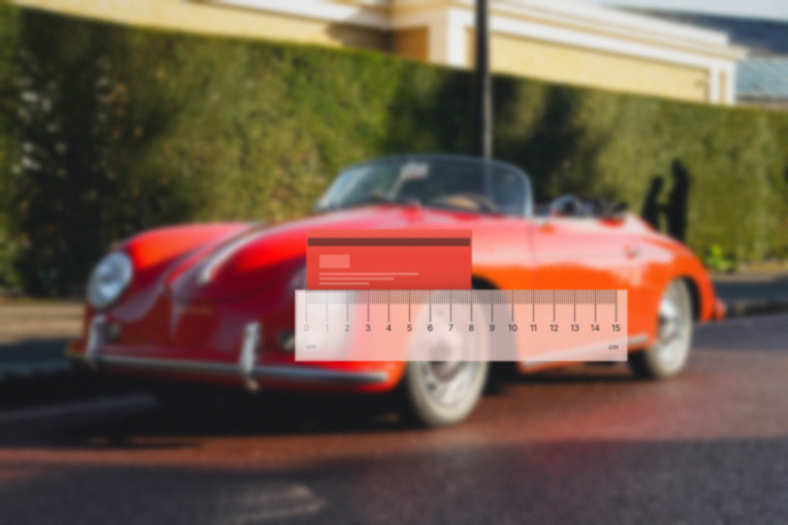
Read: 8cm
